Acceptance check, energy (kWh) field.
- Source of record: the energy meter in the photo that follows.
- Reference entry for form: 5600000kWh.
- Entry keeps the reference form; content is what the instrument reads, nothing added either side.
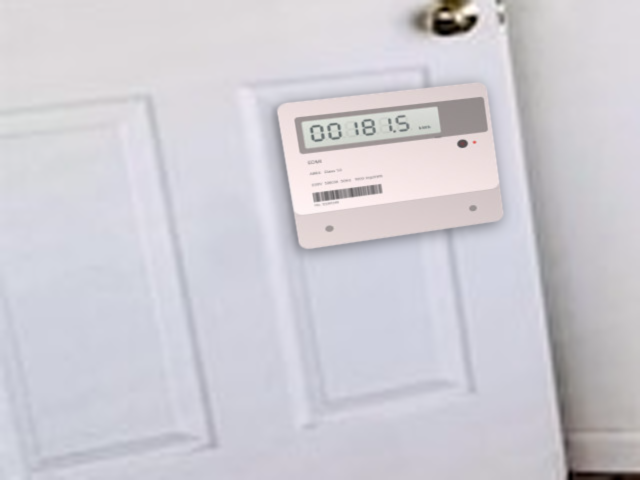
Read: 181.5kWh
